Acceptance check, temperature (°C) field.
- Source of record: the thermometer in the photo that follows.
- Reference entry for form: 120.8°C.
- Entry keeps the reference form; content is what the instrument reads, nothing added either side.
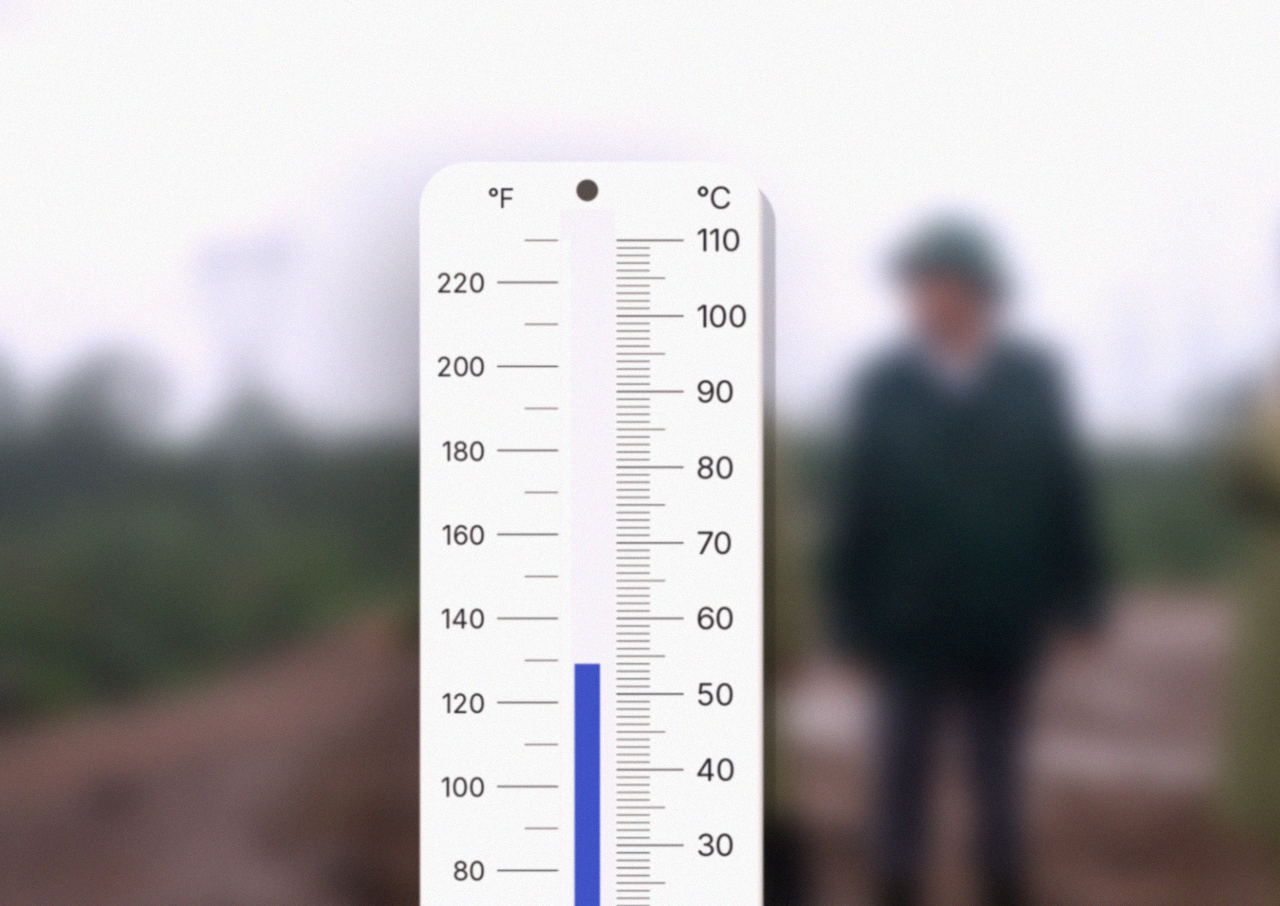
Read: 54°C
